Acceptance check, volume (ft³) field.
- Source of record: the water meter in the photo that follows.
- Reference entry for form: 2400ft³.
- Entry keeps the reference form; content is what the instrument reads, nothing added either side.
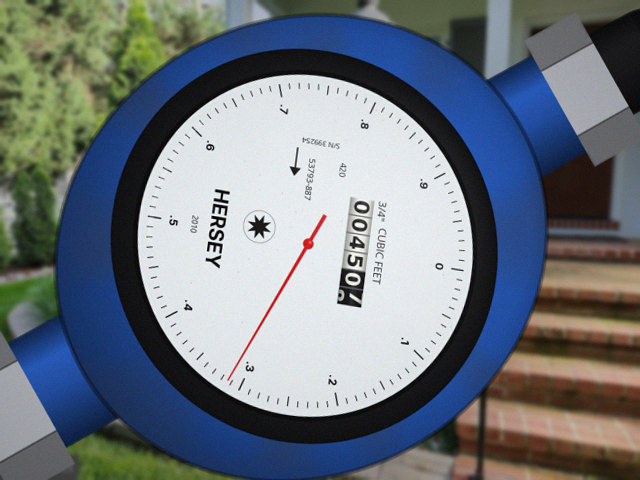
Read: 4507.31ft³
